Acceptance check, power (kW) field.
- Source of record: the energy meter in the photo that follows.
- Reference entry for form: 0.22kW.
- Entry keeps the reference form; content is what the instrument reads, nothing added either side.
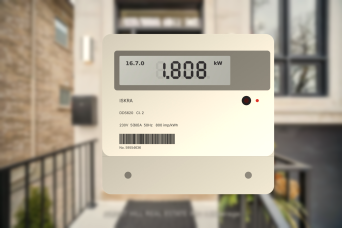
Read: 1.808kW
